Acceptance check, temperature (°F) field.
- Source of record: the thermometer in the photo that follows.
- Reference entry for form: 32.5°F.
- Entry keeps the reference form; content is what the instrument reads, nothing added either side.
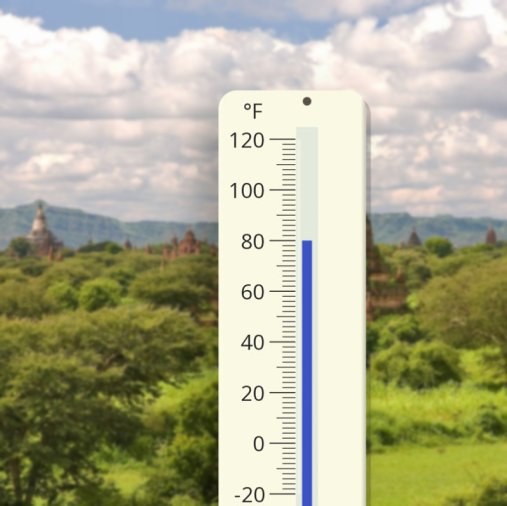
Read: 80°F
